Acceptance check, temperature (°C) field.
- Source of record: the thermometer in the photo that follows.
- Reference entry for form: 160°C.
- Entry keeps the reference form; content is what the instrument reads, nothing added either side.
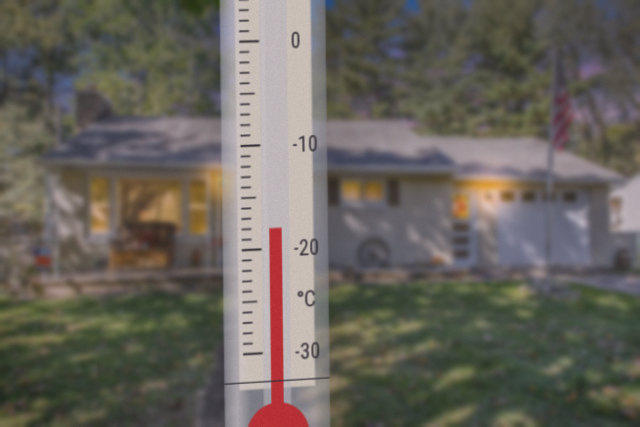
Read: -18°C
